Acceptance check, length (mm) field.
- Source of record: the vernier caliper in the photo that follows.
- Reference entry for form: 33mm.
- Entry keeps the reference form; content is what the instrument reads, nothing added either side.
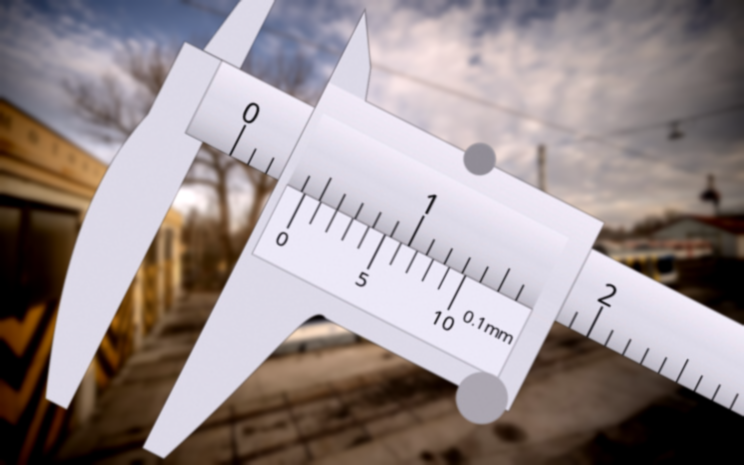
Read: 4.2mm
